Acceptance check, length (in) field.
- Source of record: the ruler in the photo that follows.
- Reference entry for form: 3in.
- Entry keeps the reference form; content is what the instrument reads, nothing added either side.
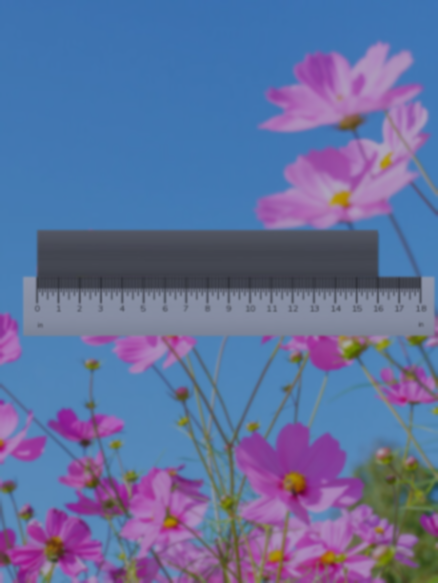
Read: 16in
